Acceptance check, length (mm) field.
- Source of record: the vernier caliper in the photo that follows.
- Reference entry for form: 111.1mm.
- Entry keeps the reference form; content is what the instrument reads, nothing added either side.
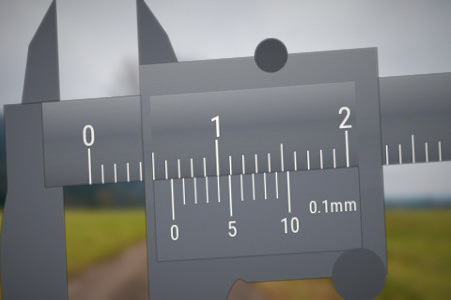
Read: 6.4mm
